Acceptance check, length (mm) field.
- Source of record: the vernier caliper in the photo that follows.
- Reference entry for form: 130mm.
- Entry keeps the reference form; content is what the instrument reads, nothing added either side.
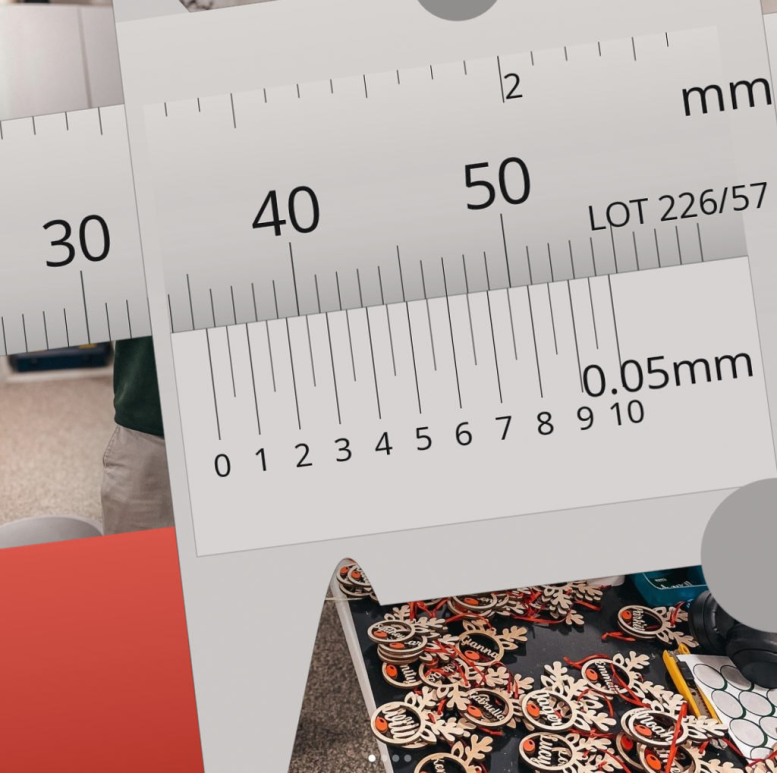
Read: 35.60mm
